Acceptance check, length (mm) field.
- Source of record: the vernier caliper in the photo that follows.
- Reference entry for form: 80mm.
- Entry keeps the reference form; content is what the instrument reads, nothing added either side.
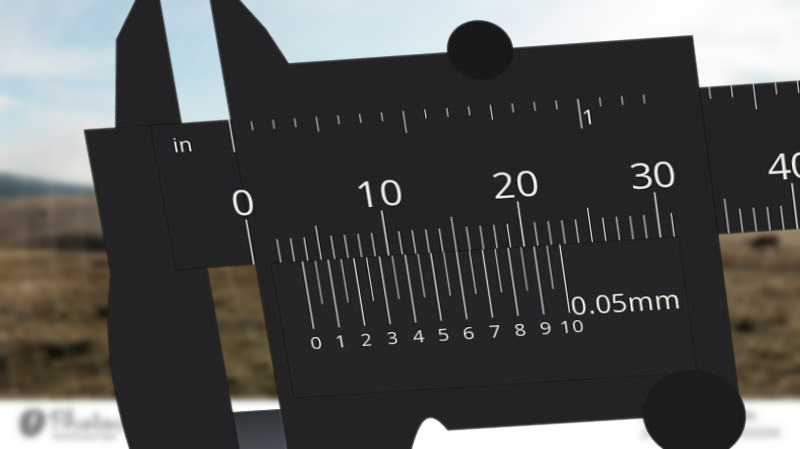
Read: 3.6mm
